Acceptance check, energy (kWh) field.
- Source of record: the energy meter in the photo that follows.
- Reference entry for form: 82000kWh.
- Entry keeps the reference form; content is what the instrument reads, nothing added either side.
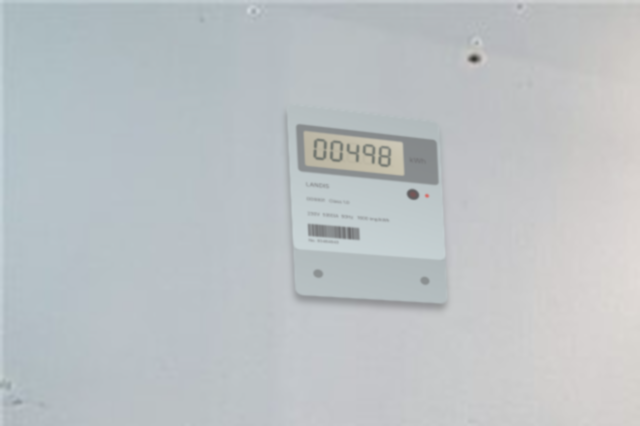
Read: 498kWh
